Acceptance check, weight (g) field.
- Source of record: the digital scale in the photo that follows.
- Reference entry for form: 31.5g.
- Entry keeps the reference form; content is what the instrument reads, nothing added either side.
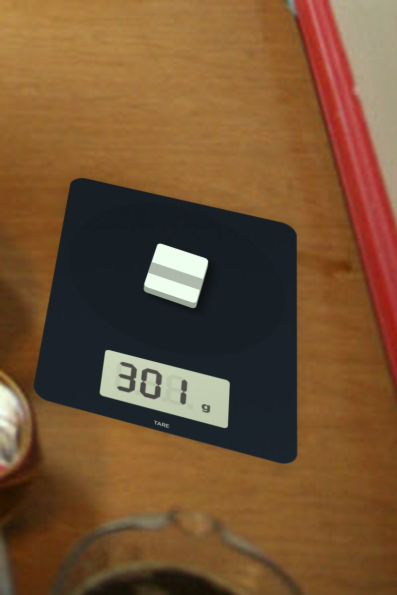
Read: 301g
